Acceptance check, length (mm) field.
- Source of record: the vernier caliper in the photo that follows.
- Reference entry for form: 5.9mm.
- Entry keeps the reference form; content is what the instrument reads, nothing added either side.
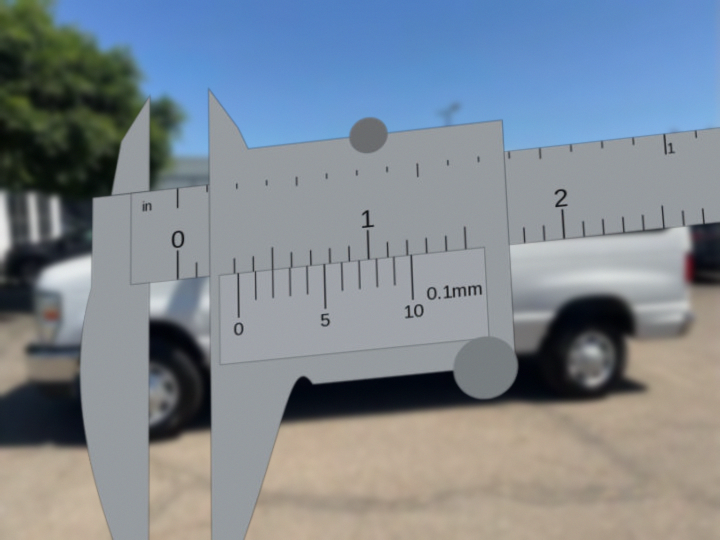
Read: 3.2mm
